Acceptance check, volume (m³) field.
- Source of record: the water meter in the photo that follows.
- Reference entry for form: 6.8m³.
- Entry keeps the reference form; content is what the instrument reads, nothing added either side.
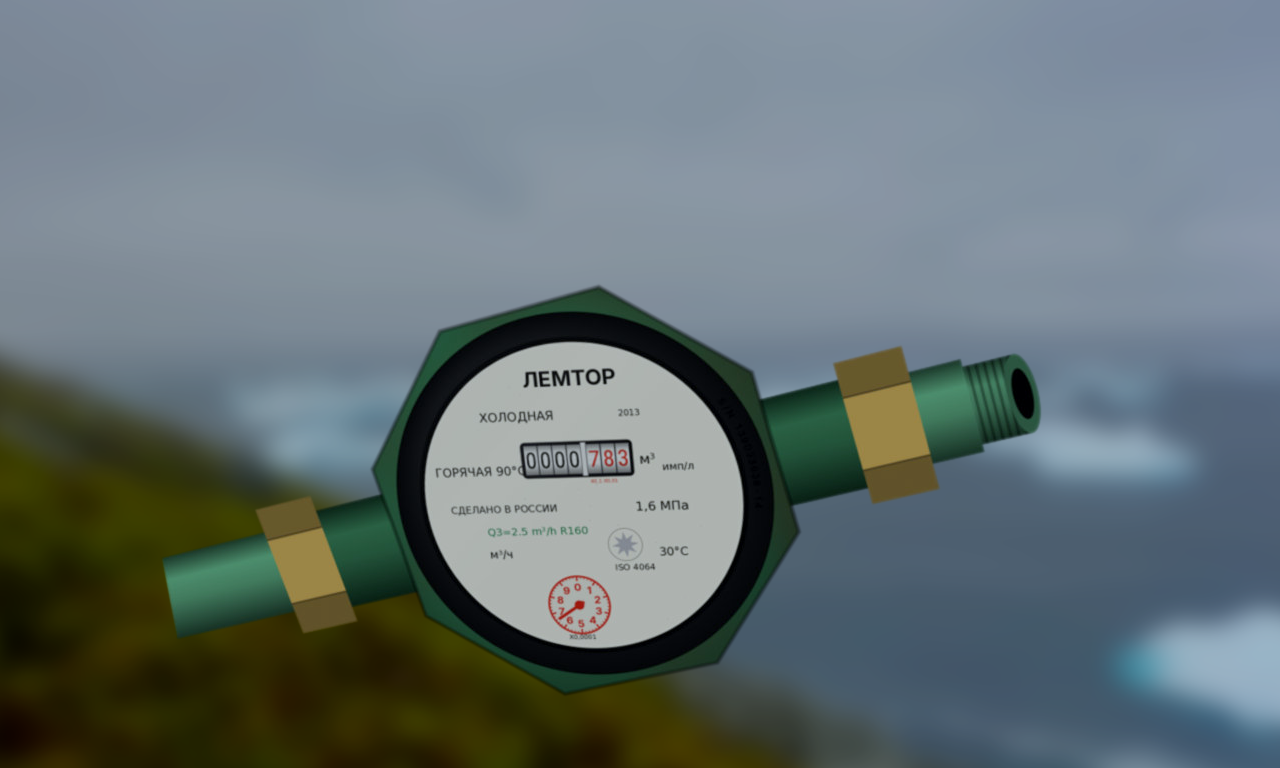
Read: 0.7836m³
